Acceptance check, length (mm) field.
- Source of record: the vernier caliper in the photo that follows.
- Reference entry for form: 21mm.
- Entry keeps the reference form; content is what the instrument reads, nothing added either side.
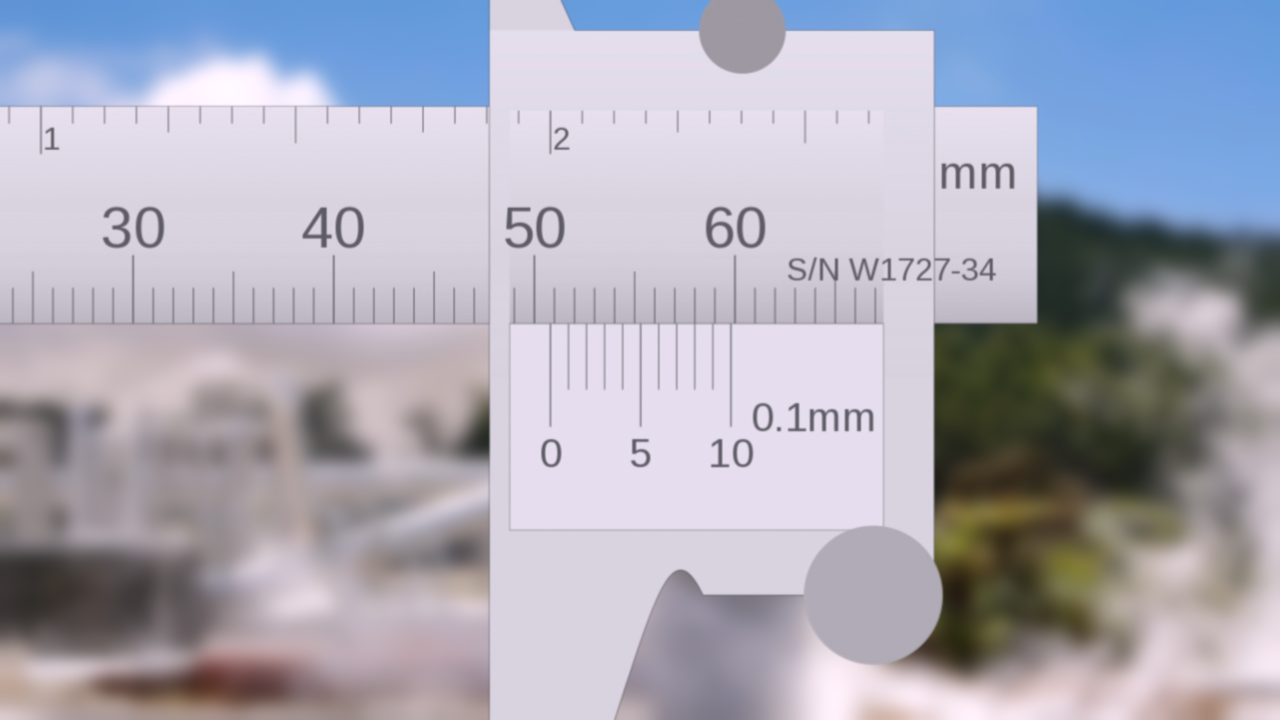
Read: 50.8mm
